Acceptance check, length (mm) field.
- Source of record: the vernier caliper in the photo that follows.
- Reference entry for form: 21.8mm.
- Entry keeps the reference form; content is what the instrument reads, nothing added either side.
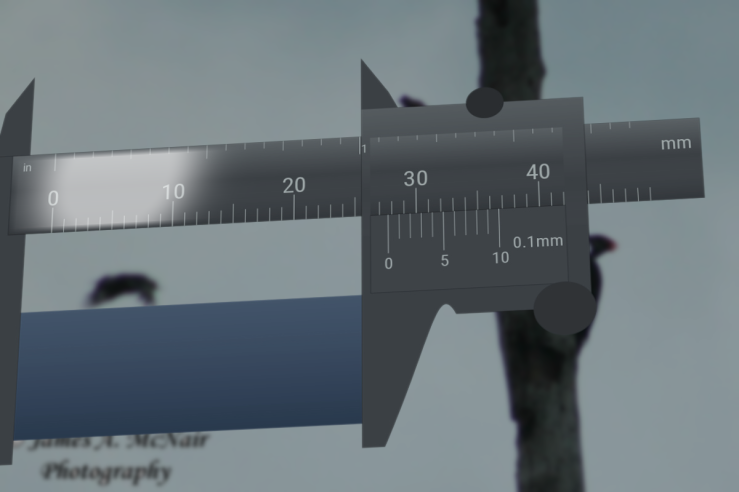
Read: 27.7mm
